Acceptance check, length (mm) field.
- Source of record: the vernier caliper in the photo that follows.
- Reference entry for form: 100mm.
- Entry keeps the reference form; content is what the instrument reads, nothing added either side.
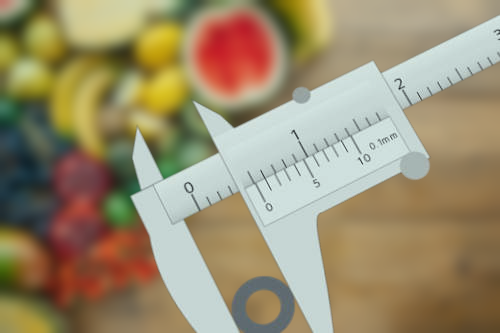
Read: 5.1mm
